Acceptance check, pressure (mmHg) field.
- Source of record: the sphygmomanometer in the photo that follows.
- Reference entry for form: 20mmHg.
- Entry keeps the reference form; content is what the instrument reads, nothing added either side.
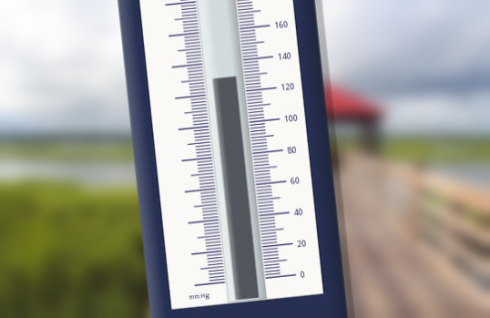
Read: 130mmHg
